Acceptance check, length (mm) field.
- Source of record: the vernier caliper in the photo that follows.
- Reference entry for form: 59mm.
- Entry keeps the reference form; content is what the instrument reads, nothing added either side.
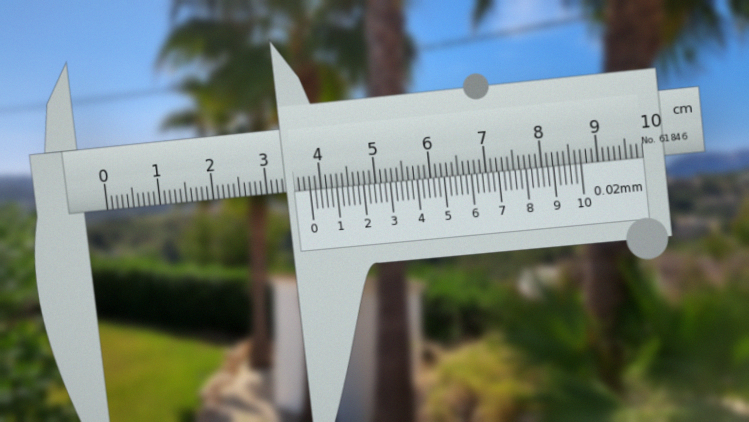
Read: 38.0mm
